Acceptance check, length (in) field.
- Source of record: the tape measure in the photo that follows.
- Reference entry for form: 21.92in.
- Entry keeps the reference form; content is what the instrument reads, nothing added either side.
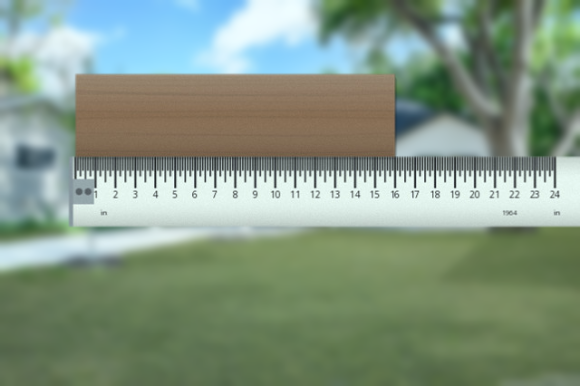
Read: 16in
